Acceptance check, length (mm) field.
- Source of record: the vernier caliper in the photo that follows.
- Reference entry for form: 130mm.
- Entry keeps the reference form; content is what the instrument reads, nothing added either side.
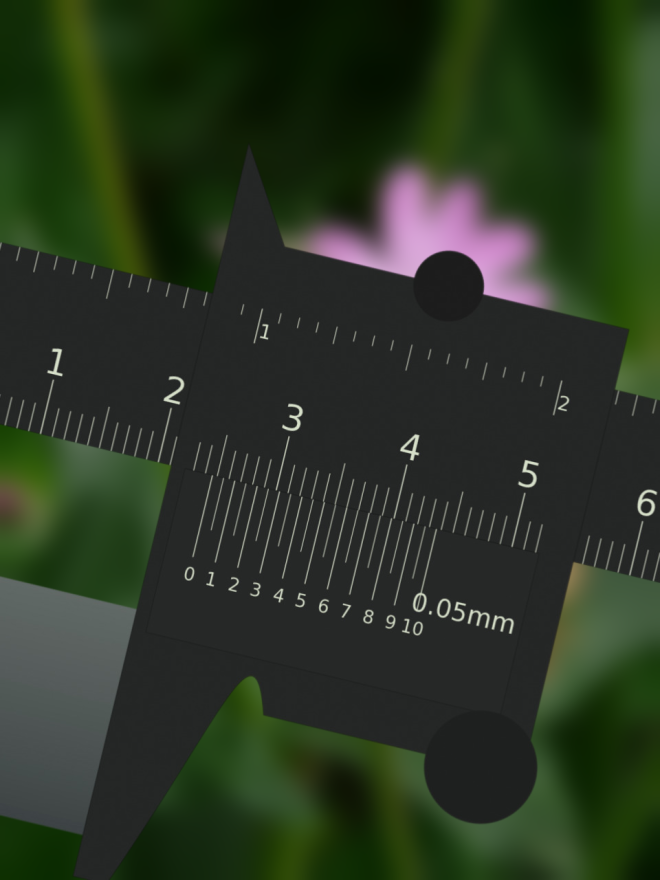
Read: 24.6mm
